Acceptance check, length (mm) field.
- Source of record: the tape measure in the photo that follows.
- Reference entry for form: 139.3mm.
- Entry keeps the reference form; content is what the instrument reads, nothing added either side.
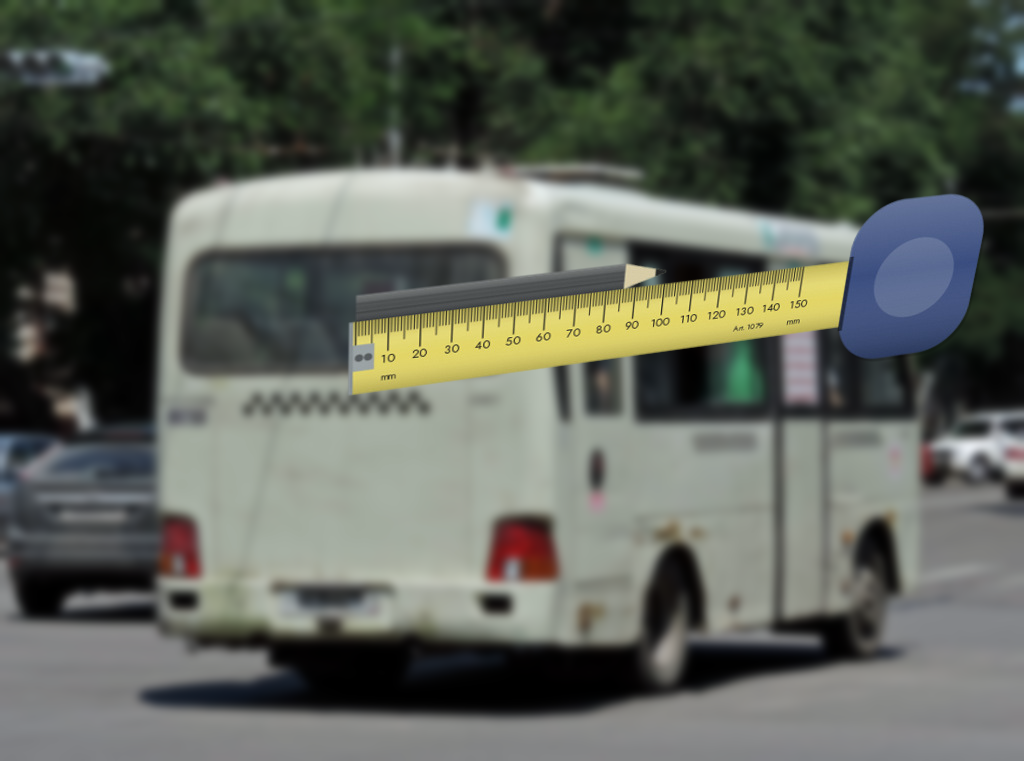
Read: 100mm
